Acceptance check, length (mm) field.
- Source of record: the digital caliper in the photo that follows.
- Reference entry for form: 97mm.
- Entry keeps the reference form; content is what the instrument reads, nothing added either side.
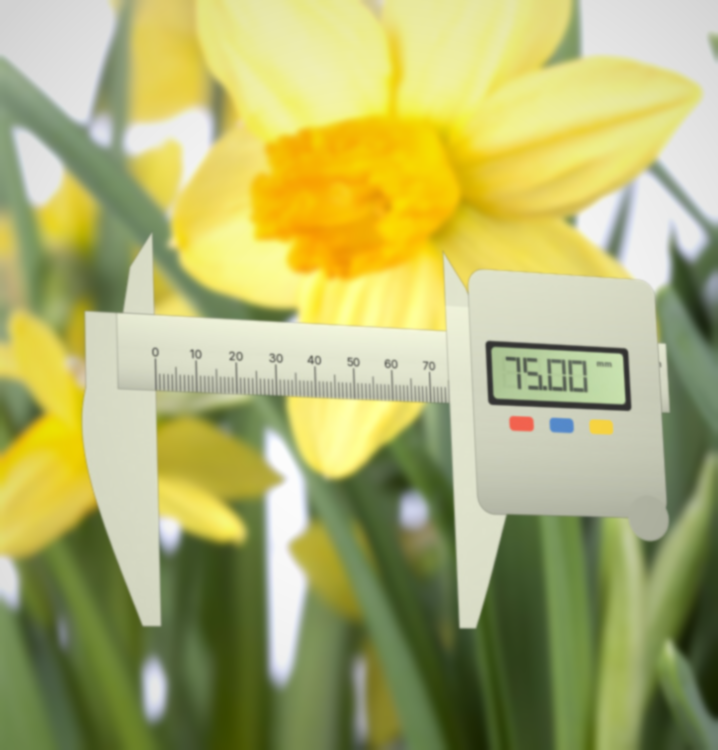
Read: 75.00mm
